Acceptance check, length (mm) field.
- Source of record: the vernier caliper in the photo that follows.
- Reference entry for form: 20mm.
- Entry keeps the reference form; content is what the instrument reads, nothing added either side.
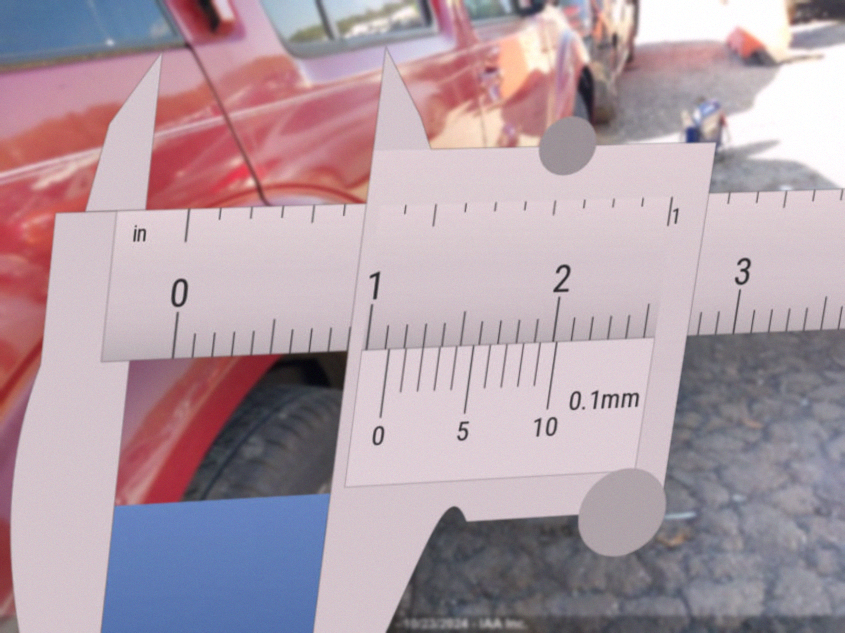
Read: 11.2mm
